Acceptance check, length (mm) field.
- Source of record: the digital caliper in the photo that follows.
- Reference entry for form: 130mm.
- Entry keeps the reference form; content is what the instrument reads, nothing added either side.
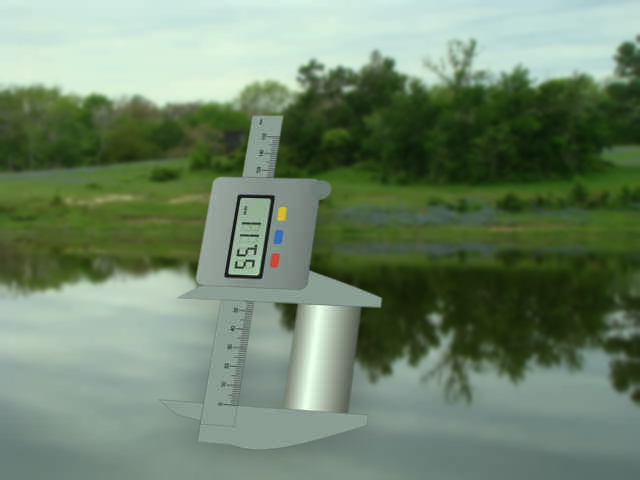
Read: 55.11mm
